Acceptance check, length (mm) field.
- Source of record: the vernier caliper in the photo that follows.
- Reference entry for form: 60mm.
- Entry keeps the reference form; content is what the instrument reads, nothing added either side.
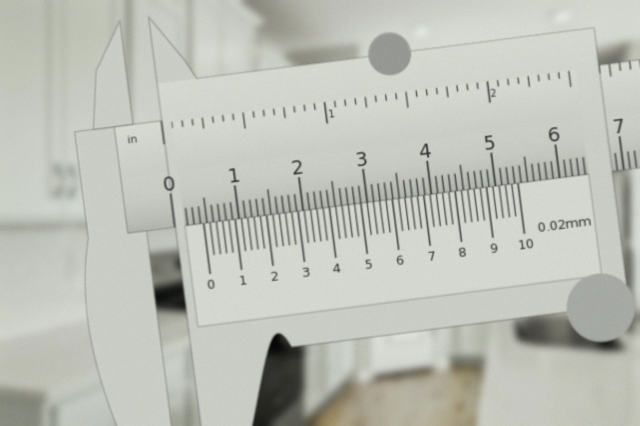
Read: 4.5mm
